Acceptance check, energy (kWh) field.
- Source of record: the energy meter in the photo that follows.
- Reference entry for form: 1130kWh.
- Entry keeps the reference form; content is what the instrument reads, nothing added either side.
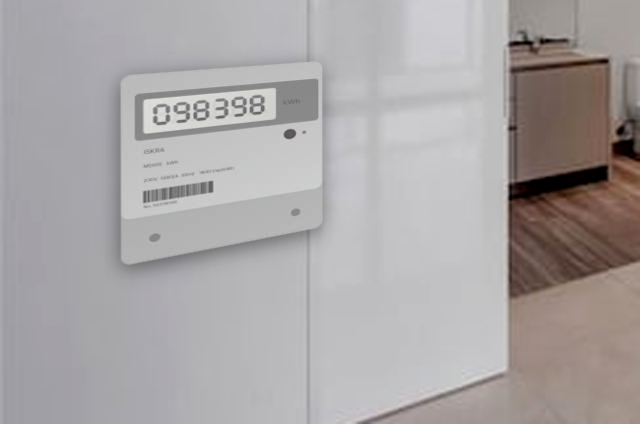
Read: 98398kWh
